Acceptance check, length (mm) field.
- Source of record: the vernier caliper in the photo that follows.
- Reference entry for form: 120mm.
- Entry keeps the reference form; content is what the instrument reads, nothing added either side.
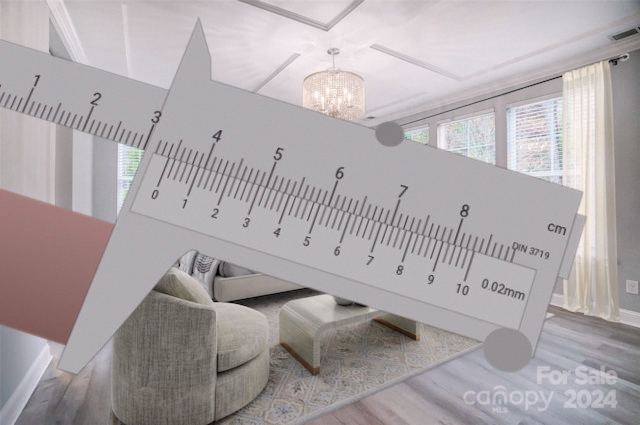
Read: 34.2mm
